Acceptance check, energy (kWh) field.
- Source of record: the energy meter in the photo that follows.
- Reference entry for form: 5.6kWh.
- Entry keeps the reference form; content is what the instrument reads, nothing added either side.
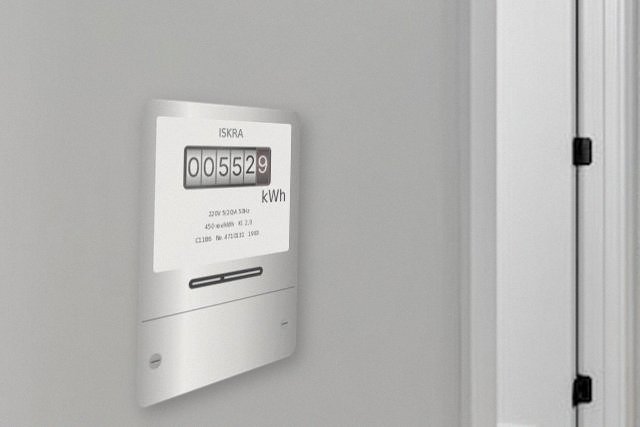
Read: 552.9kWh
